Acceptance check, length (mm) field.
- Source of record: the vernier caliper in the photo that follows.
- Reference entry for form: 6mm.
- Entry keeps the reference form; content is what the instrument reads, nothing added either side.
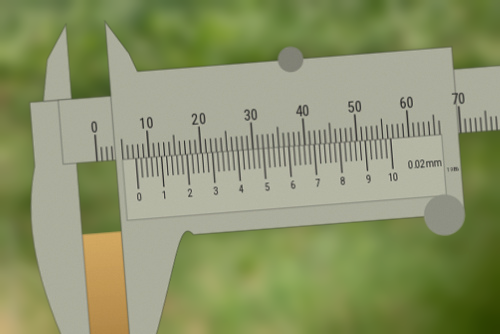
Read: 7.5mm
